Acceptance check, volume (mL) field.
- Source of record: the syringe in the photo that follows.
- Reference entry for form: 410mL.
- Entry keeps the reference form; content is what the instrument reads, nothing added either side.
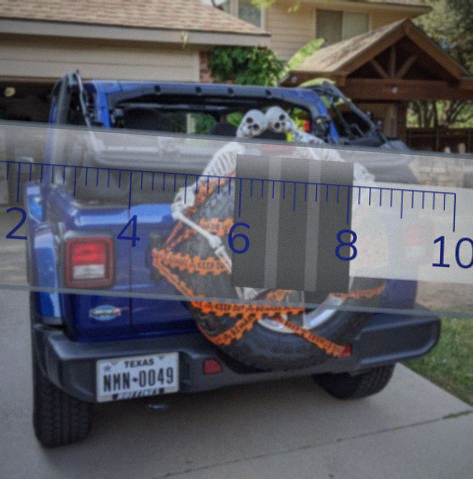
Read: 5.9mL
